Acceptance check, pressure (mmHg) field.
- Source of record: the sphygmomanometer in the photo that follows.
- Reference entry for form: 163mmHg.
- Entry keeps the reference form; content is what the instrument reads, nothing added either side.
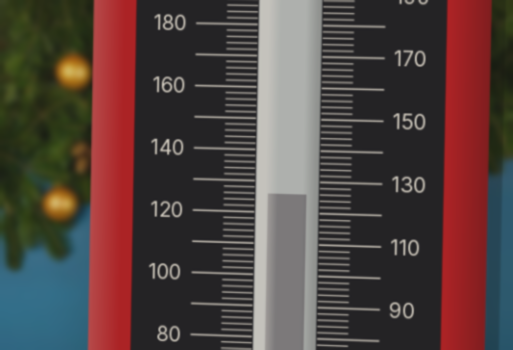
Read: 126mmHg
